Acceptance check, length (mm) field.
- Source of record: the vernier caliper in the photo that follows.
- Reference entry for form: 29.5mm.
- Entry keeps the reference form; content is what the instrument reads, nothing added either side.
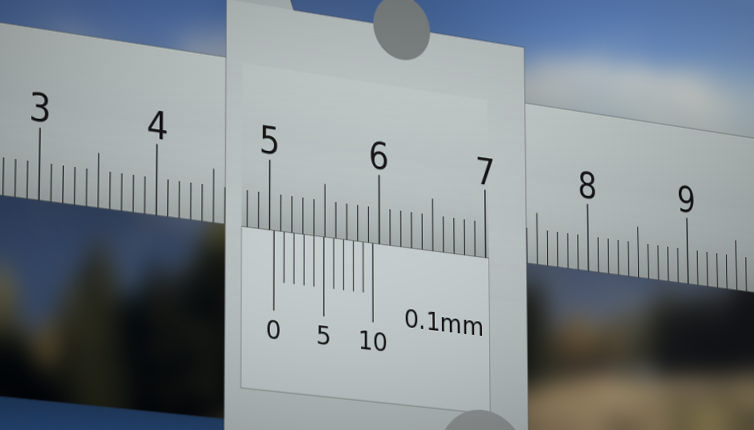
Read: 50.4mm
